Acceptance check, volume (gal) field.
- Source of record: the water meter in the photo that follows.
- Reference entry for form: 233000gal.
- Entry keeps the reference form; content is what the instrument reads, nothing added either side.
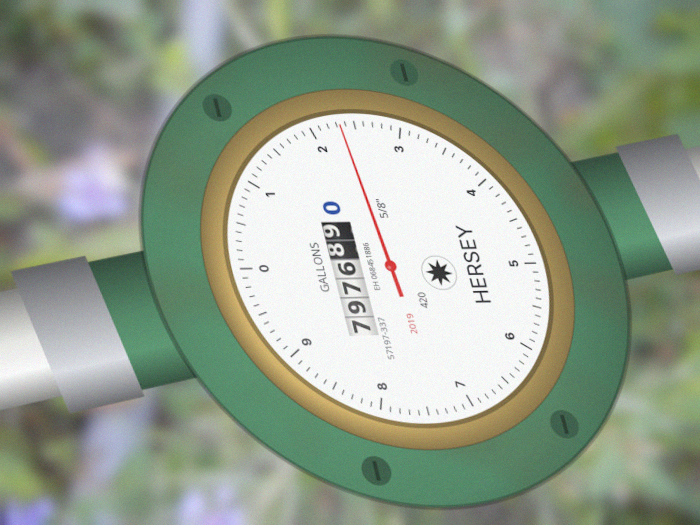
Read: 7976892.3gal
